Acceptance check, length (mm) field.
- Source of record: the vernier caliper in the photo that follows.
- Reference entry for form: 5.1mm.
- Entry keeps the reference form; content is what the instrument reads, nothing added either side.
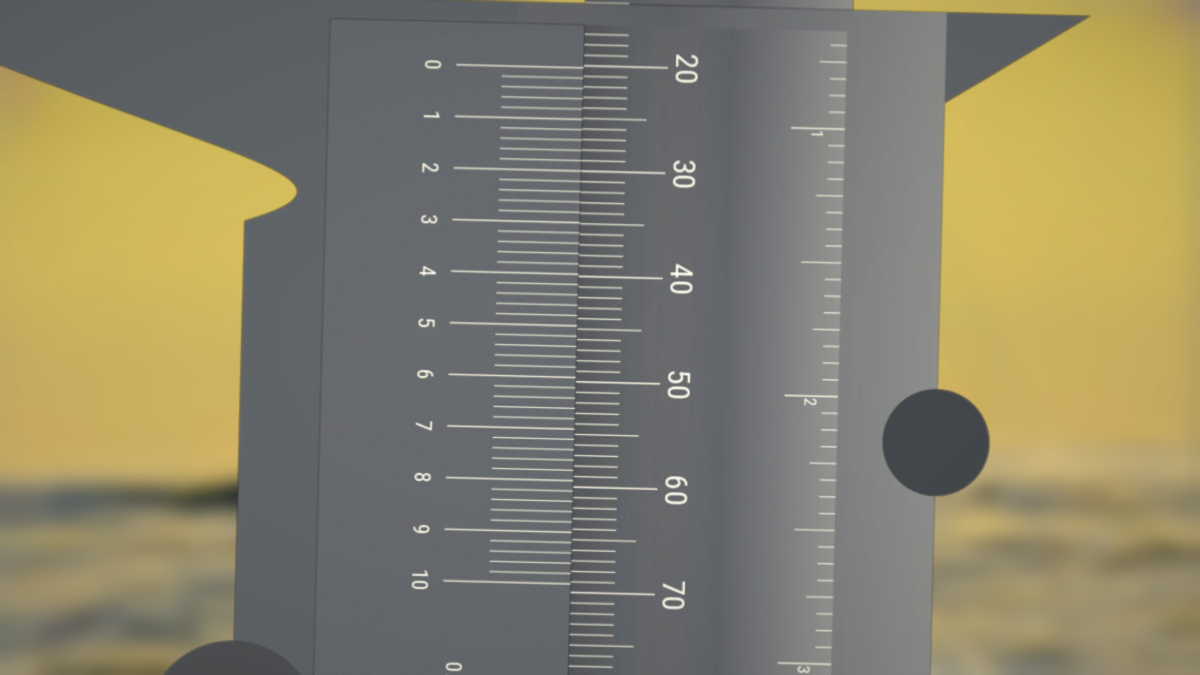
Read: 20.2mm
